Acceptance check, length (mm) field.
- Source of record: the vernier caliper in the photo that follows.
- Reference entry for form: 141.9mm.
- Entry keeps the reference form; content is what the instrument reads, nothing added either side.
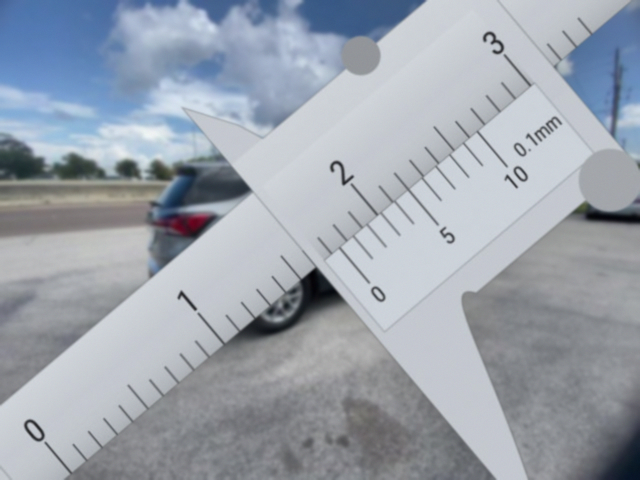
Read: 17.5mm
